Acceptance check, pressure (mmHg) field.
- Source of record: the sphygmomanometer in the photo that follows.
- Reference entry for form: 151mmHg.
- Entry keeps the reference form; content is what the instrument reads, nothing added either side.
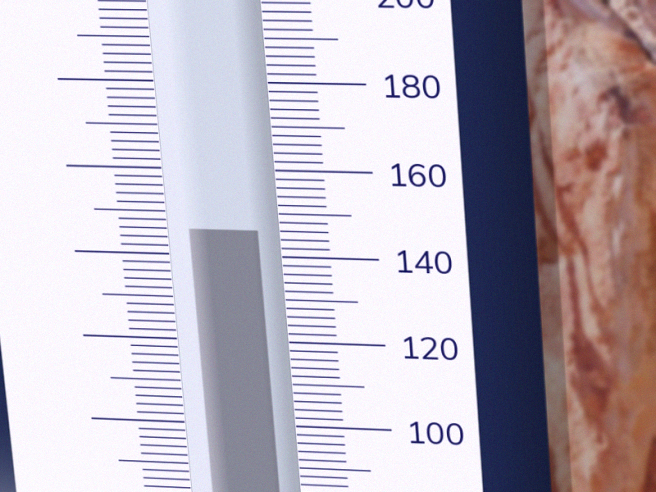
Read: 146mmHg
